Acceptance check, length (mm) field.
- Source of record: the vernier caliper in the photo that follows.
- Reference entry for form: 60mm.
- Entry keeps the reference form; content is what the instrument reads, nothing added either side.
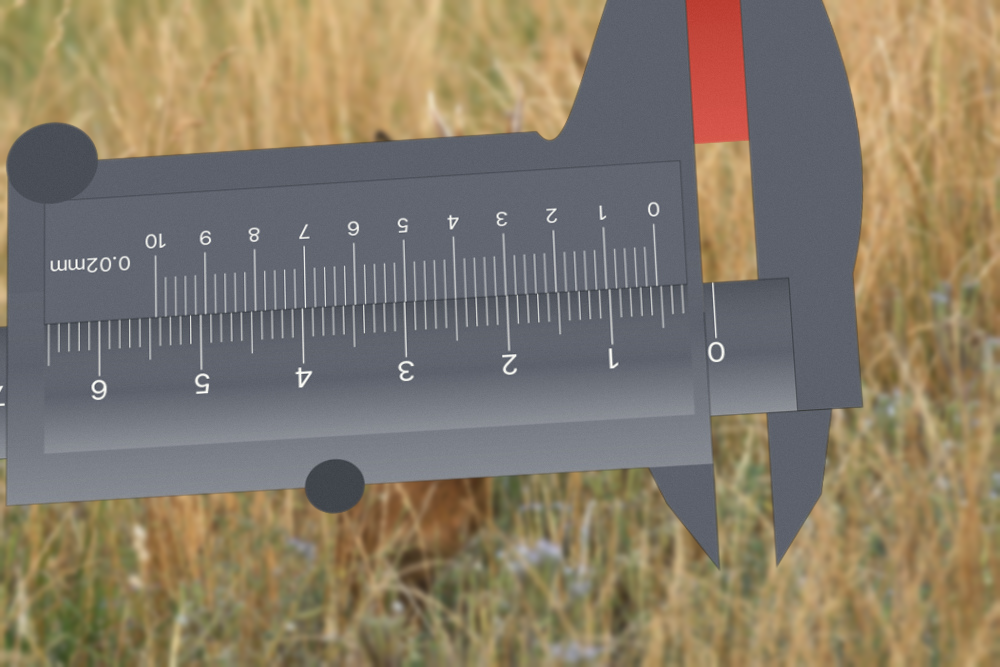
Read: 5.4mm
